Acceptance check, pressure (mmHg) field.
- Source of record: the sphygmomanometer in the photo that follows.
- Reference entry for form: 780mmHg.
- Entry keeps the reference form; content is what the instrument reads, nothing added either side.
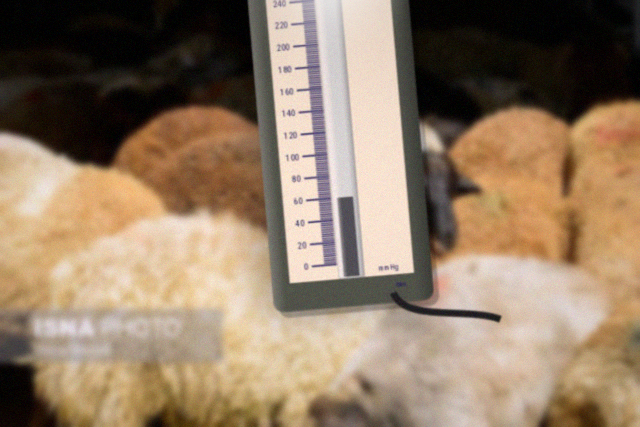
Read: 60mmHg
